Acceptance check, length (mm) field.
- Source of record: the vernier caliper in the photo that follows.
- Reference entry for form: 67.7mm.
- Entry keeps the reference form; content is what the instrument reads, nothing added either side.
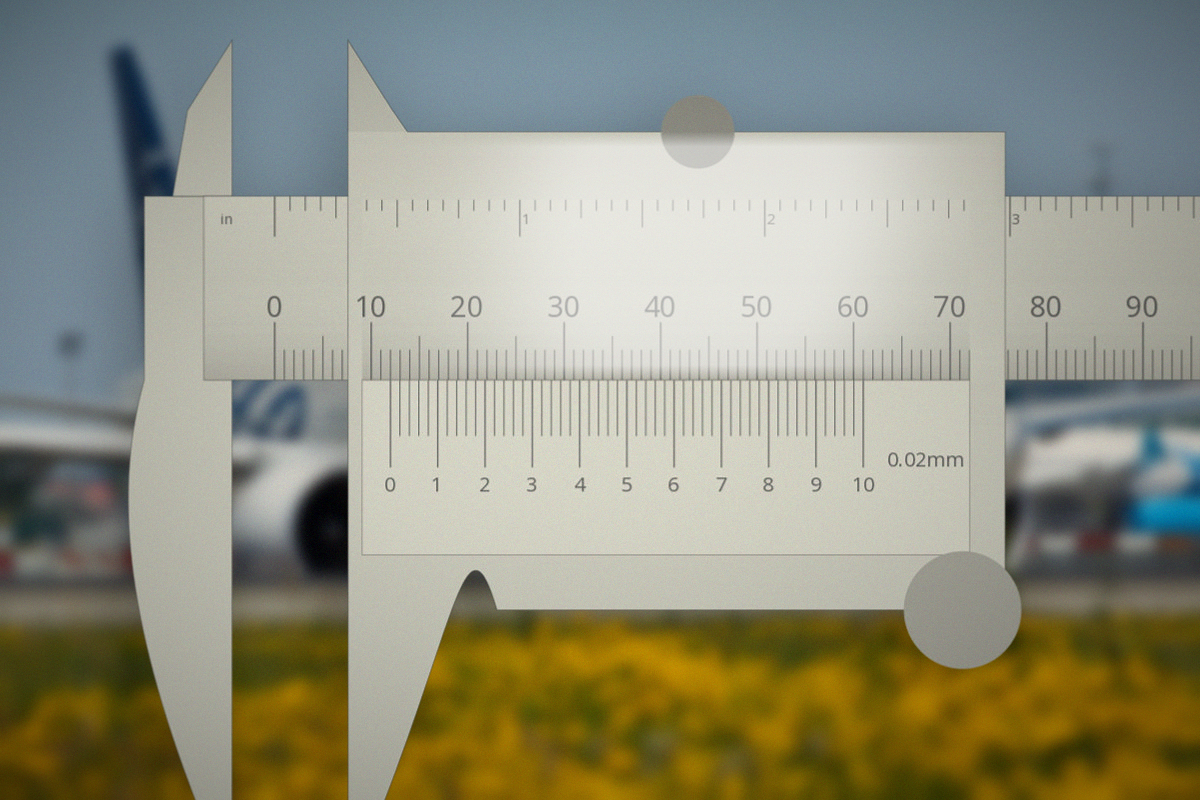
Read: 12.0mm
